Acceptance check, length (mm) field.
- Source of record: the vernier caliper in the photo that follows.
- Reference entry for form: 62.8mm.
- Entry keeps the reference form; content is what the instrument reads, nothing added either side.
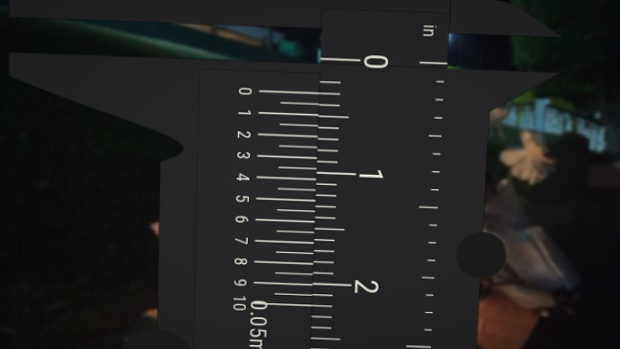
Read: 3.0mm
